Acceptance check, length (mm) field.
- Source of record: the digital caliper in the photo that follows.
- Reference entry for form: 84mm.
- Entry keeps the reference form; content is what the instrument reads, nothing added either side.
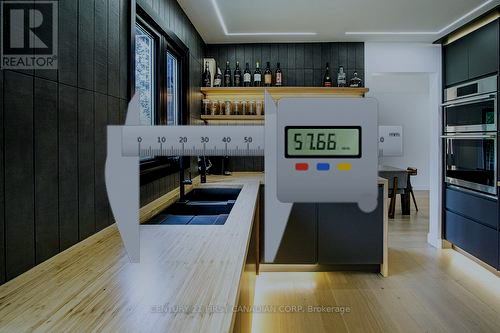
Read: 57.66mm
